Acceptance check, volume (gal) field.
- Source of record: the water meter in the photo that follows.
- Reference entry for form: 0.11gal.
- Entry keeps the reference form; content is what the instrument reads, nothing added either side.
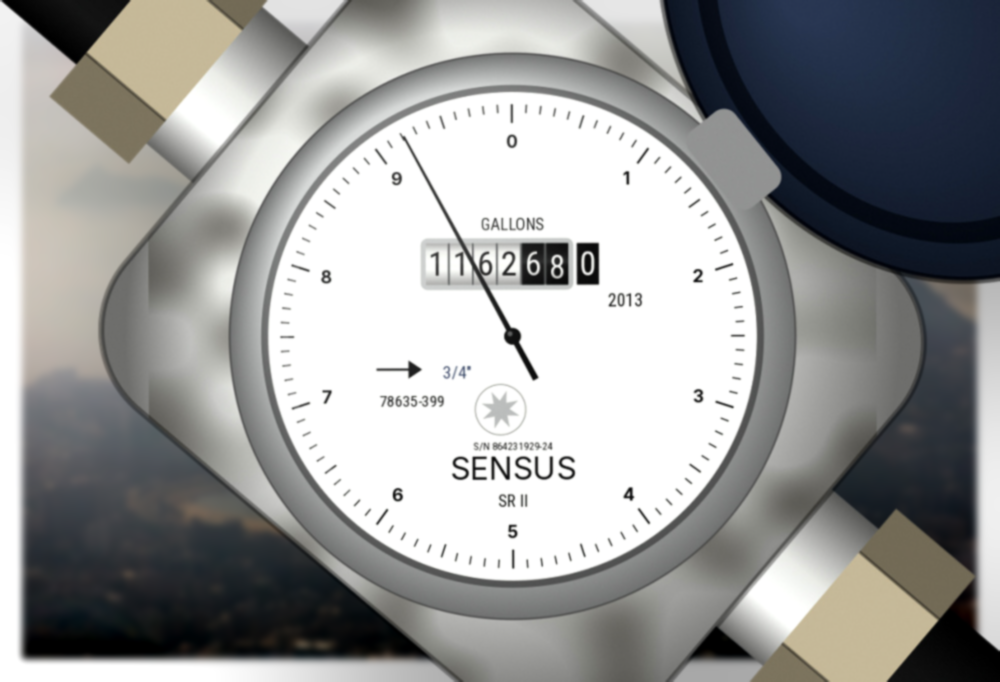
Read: 1162679.2gal
